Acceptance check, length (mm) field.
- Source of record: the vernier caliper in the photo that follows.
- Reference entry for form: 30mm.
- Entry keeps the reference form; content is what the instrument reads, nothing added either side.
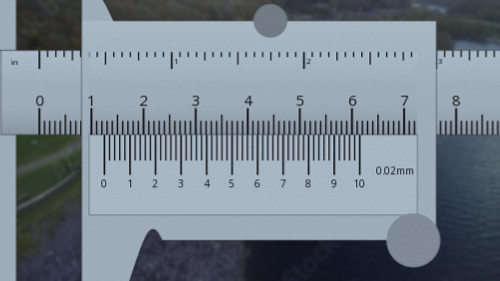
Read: 12.5mm
